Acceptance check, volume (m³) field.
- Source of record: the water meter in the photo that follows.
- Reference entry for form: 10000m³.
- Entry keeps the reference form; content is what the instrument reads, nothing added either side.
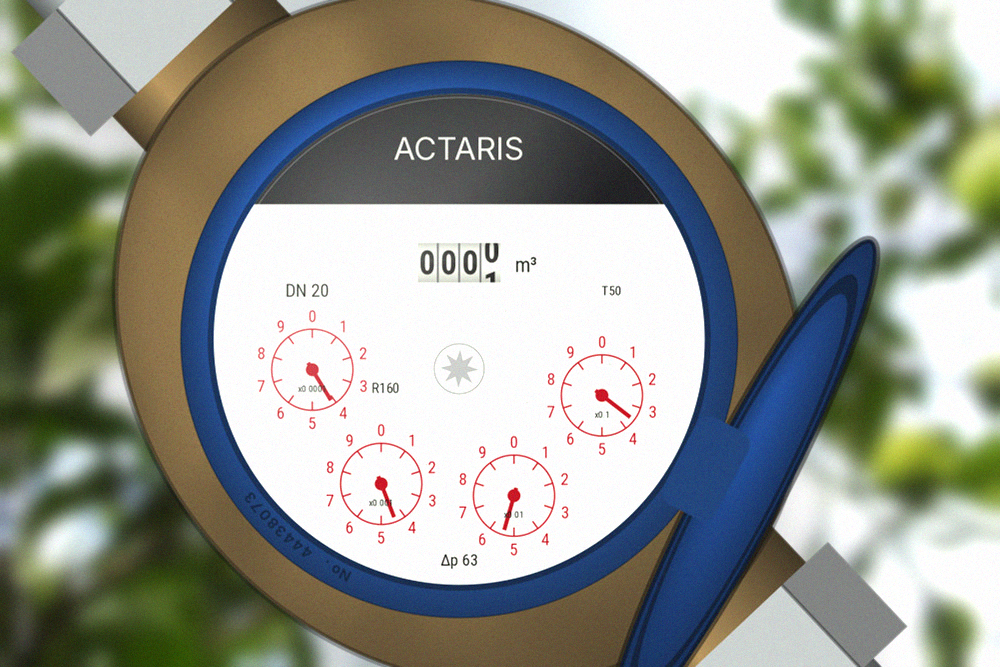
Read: 0.3544m³
